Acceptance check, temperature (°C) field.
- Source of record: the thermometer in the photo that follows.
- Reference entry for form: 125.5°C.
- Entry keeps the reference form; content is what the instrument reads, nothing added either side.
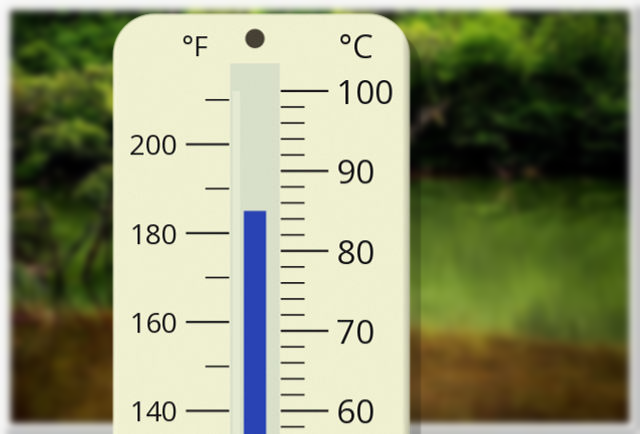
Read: 85°C
